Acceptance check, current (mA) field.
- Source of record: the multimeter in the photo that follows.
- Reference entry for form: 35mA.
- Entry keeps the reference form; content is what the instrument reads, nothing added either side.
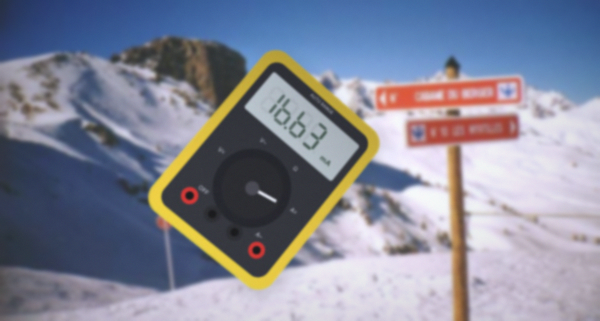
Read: 16.63mA
